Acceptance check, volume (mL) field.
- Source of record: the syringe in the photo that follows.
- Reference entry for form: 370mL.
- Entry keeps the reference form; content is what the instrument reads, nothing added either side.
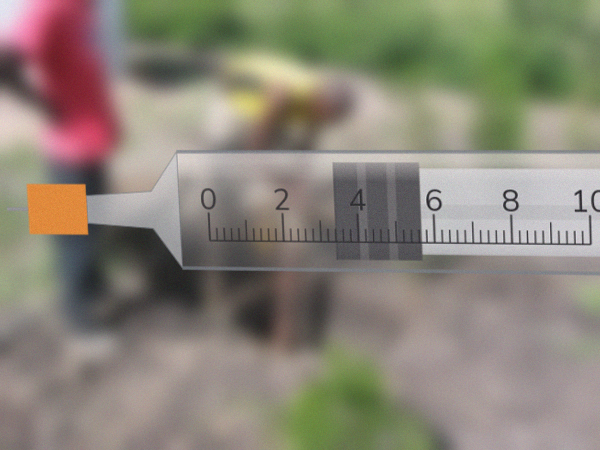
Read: 3.4mL
